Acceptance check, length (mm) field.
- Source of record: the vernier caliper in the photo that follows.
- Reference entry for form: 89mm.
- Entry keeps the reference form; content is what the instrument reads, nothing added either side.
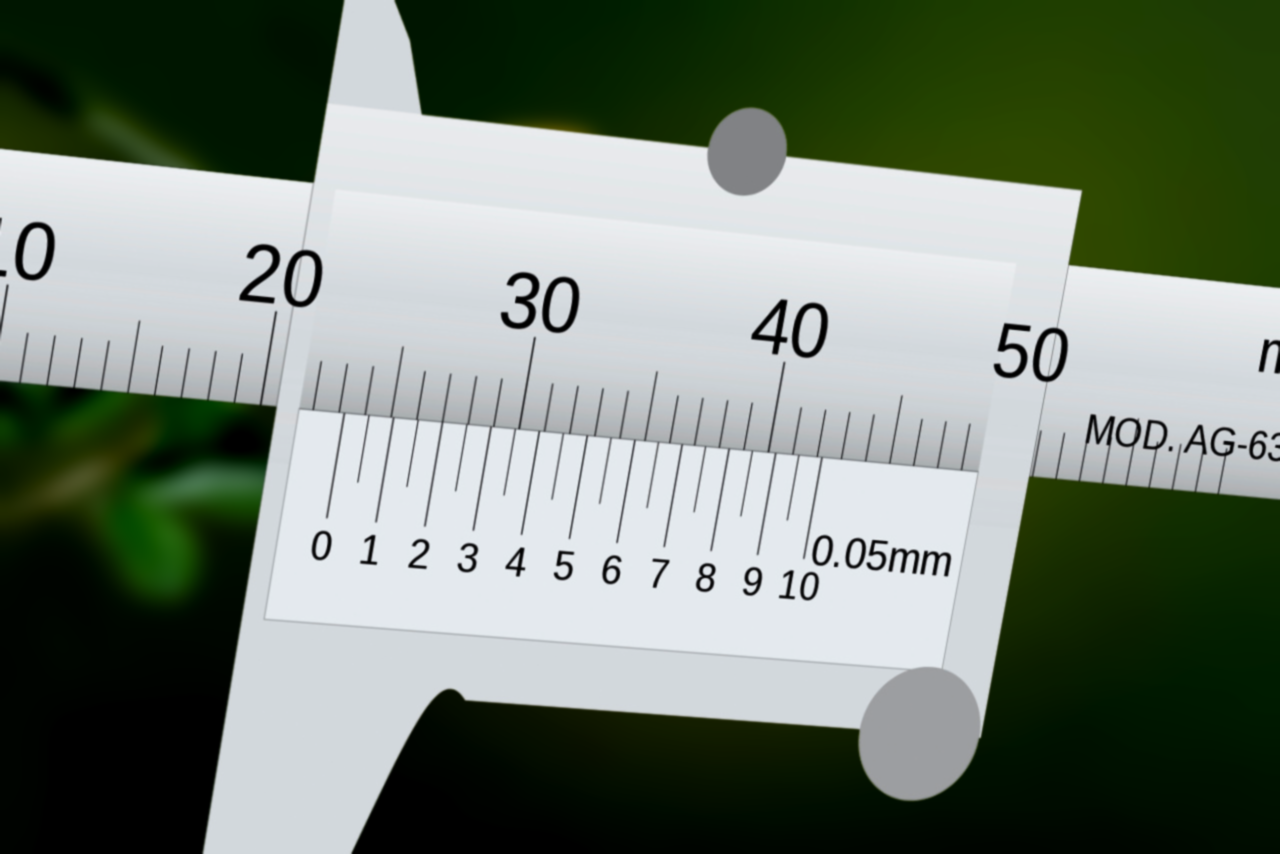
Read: 23.2mm
